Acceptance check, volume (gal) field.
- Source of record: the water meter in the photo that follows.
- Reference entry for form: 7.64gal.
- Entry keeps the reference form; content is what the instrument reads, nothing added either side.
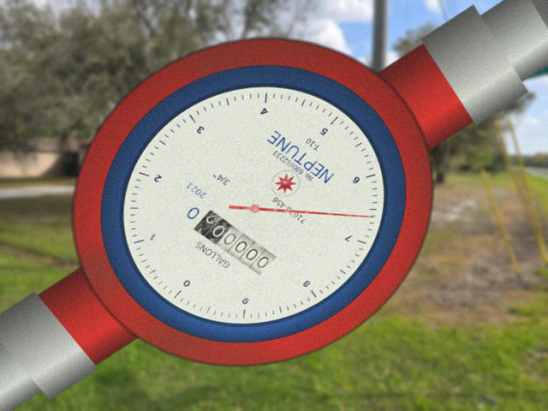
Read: 16.6gal
